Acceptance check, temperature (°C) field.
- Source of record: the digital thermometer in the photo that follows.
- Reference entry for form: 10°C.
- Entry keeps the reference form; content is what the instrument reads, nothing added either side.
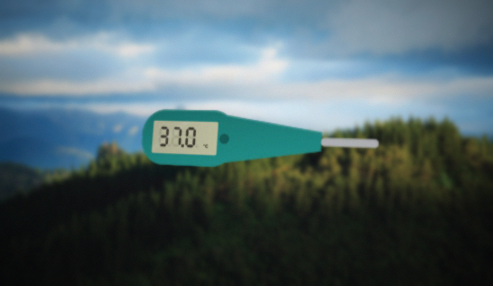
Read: 37.0°C
